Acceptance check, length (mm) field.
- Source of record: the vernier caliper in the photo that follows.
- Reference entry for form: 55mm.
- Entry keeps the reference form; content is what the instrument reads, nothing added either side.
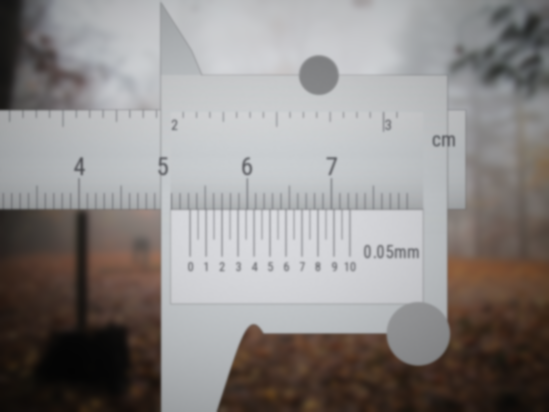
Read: 53.2mm
